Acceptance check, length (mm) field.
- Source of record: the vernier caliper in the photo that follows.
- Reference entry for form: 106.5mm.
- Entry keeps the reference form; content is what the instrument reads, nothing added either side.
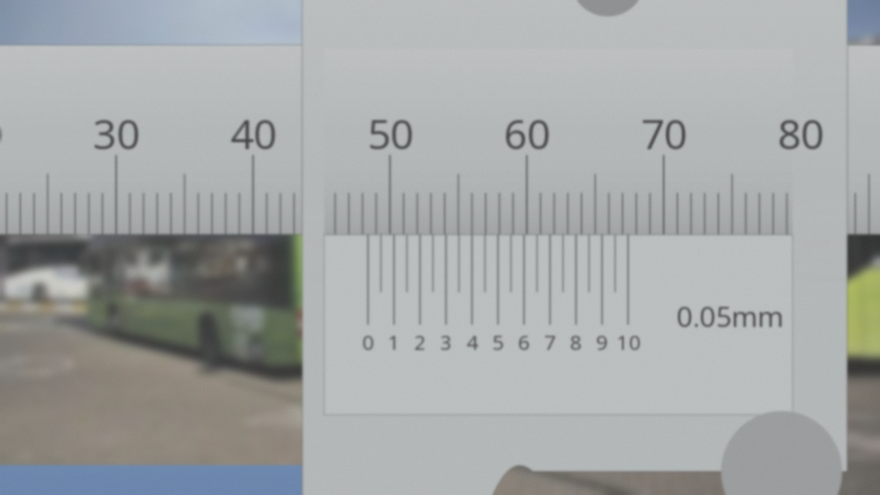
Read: 48.4mm
